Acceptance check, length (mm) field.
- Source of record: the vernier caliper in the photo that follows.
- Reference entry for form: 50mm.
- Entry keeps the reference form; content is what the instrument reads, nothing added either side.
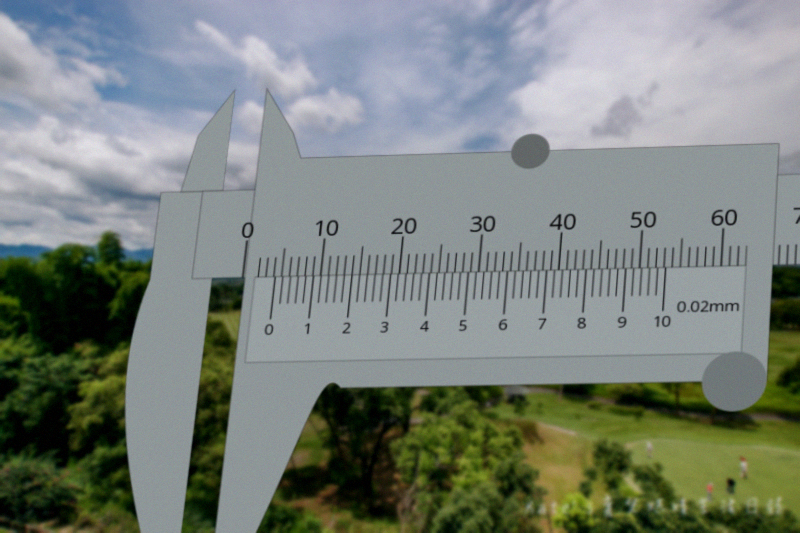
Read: 4.2mm
